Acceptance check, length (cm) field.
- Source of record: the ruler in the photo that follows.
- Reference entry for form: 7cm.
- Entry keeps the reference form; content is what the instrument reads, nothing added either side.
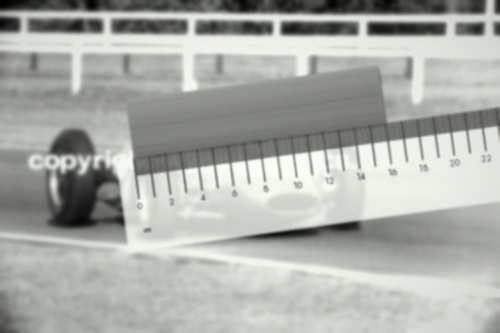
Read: 16cm
